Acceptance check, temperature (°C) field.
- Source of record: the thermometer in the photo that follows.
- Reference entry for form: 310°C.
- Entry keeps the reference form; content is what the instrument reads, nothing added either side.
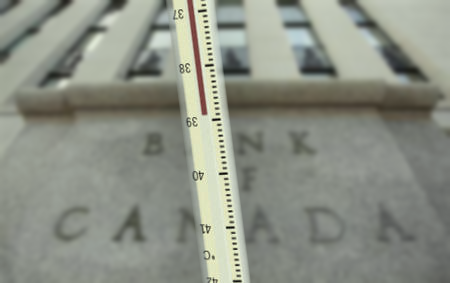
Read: 38.9°C
